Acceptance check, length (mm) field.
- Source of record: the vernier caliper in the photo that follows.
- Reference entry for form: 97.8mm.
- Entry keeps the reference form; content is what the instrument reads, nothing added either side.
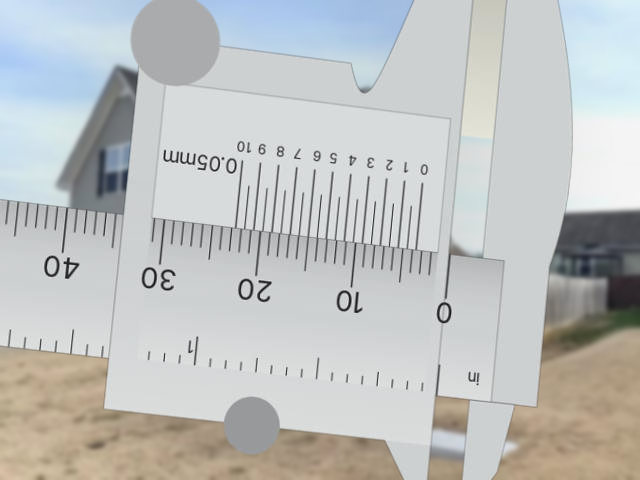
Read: 3.6mm
